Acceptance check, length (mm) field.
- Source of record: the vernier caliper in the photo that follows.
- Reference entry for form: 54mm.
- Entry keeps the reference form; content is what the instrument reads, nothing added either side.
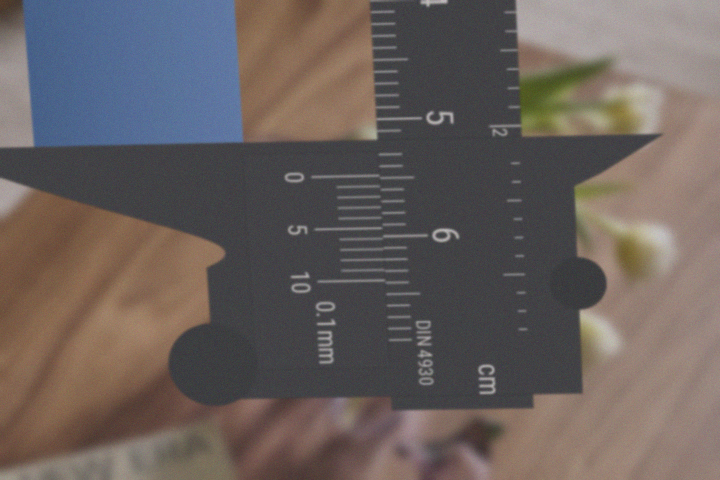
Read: 54.8mm
